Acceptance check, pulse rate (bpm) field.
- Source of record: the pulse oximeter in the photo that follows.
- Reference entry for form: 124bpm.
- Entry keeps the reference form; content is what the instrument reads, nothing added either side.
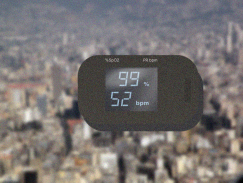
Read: 52bpm
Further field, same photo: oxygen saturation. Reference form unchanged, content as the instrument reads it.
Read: 99%
